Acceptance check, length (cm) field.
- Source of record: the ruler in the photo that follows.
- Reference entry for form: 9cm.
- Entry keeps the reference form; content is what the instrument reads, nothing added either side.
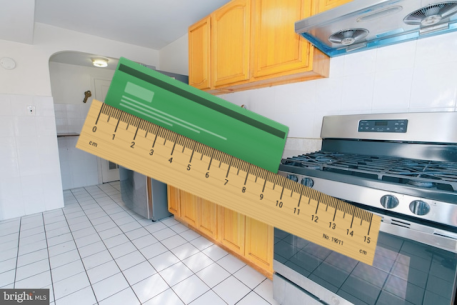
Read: 9.5cm
